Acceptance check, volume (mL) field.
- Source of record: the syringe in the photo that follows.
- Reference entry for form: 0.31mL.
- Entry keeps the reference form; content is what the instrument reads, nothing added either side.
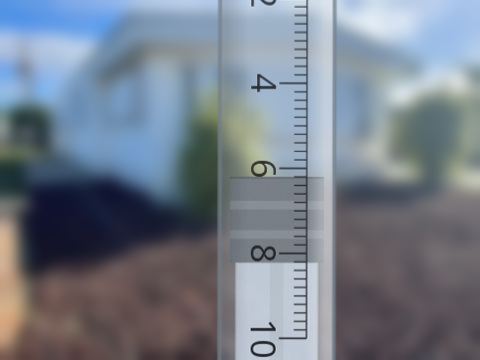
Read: 6.2mL
